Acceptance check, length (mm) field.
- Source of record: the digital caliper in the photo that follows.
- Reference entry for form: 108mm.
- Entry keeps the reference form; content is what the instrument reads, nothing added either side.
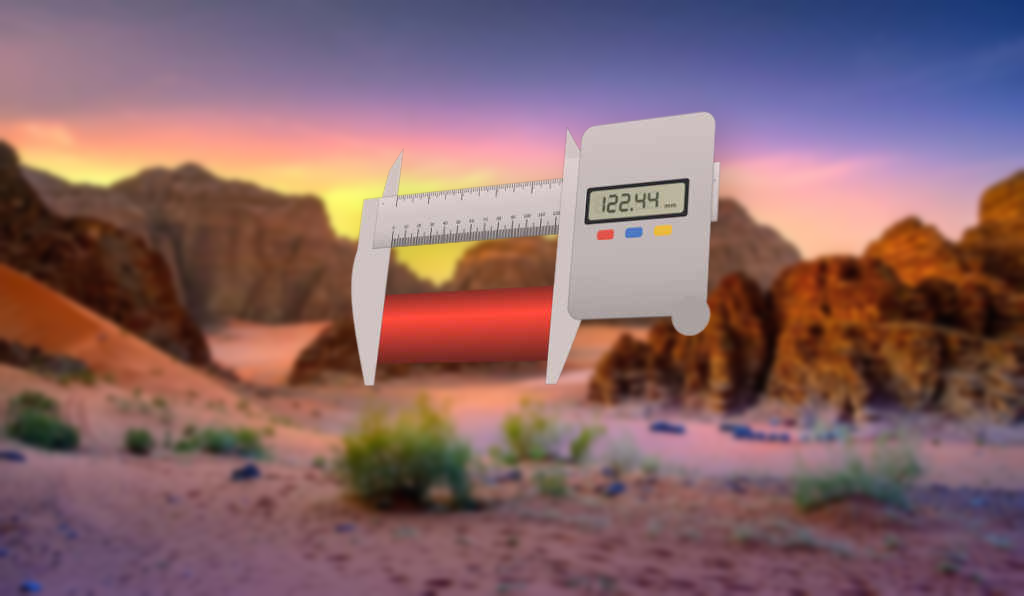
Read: 122.44mm
